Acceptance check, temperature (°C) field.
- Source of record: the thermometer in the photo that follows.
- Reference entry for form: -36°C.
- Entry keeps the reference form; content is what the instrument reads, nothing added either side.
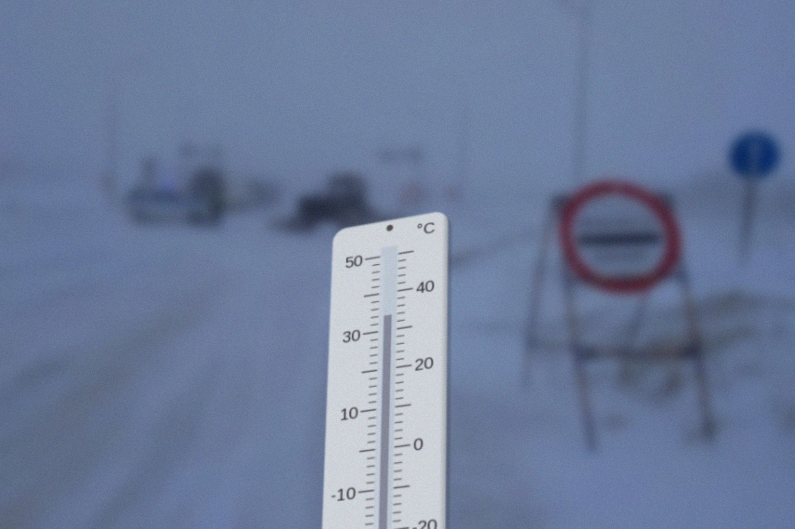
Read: 34°C
